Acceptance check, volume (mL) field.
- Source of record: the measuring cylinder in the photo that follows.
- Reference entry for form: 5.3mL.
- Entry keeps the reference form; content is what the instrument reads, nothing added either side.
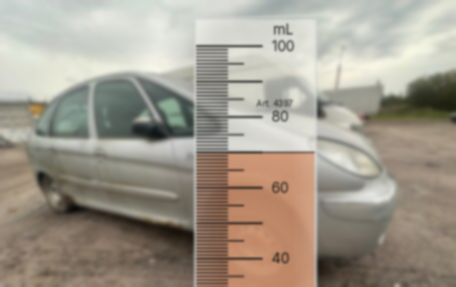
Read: 70mL
